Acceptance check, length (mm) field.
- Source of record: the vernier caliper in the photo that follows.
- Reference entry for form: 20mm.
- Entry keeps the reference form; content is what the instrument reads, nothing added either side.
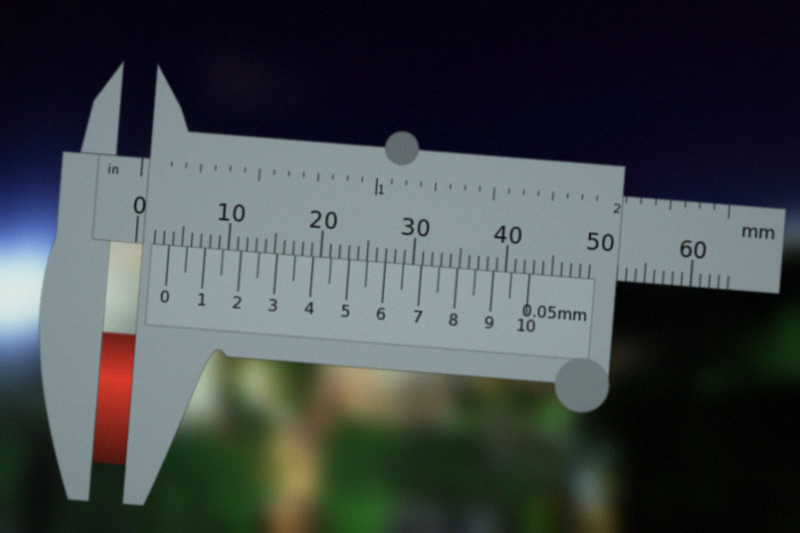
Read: 3.6mm
